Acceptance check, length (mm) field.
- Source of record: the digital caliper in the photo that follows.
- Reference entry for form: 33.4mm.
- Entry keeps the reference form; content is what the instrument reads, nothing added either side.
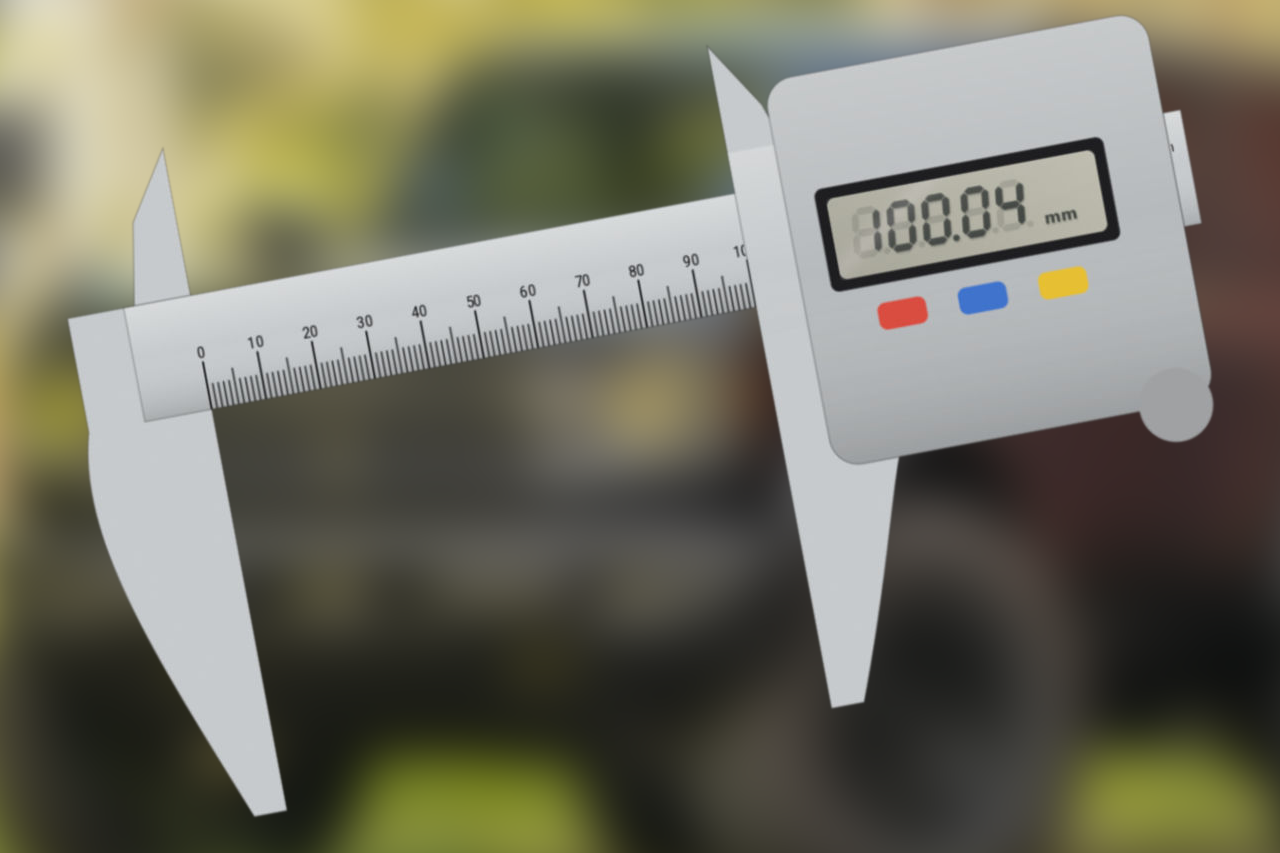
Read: 100.04mm
